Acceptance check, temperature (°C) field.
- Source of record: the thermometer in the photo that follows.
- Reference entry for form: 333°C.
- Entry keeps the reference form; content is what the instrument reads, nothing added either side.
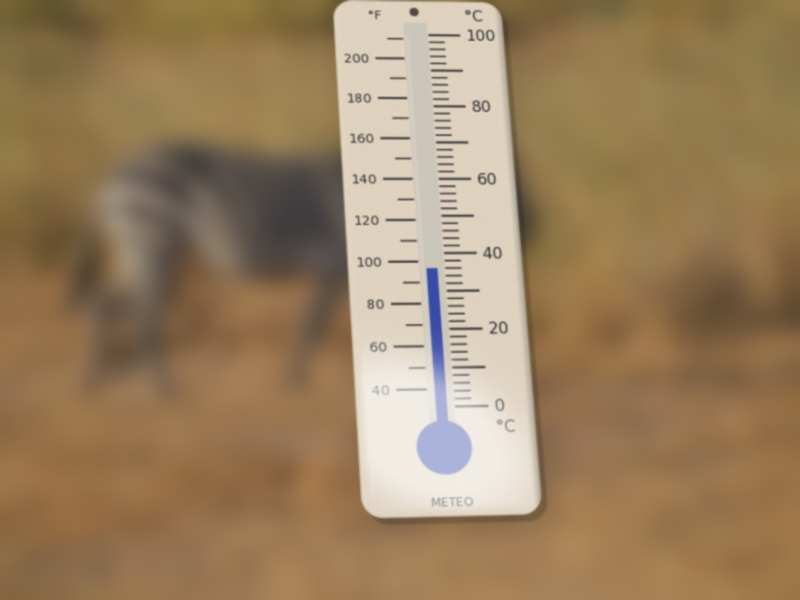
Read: 36°C
